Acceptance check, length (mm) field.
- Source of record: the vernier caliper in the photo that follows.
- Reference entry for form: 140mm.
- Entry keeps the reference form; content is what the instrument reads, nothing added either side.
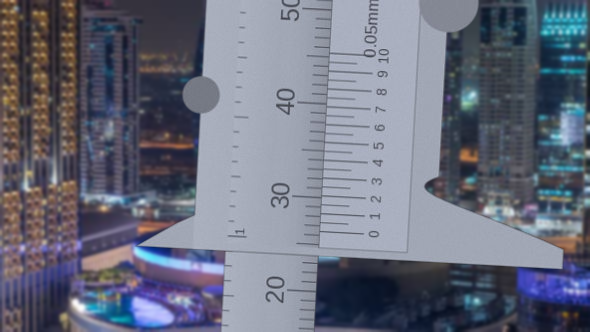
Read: 26.4mm
